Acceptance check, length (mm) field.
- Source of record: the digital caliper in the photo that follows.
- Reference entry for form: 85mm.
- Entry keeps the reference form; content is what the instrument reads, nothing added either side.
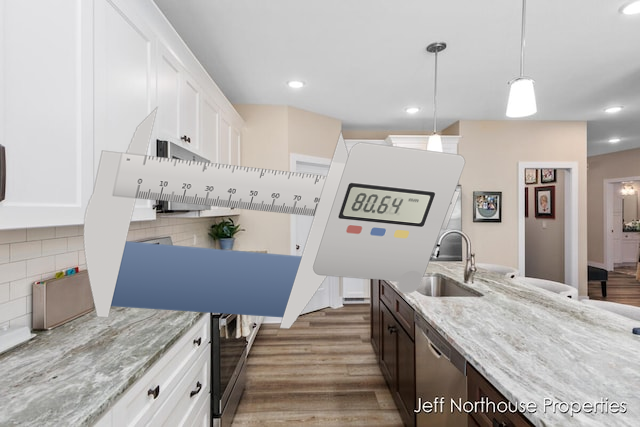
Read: 80.64mm
